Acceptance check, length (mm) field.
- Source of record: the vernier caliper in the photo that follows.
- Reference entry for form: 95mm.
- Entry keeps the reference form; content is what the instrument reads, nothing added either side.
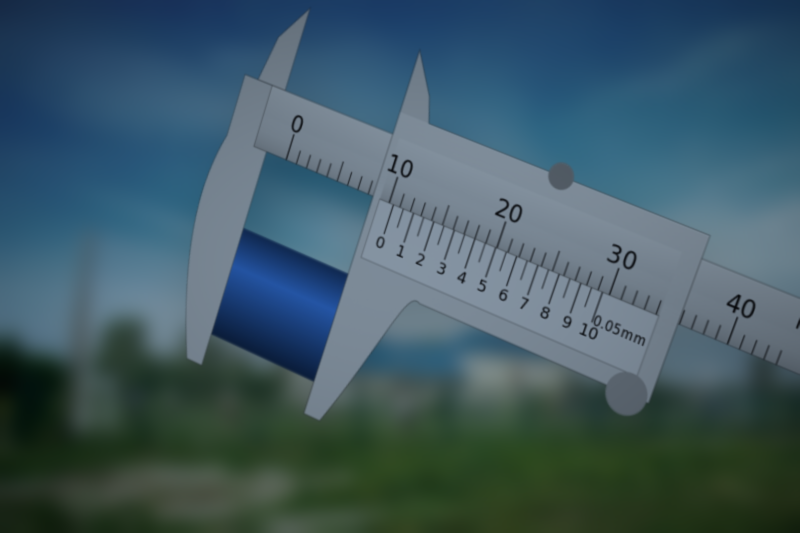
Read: 10.4mm
